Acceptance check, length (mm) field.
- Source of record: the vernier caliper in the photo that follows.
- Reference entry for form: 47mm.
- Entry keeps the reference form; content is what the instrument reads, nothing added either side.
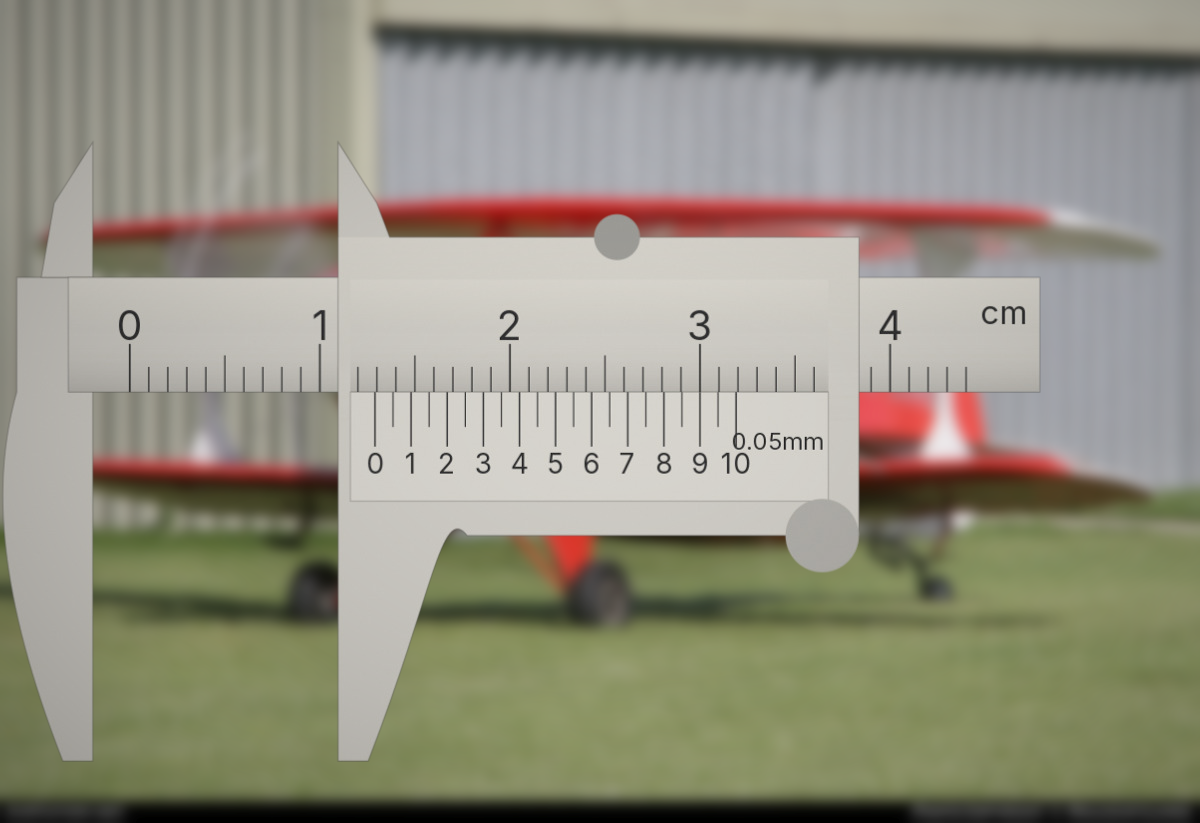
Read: 12.9mm
